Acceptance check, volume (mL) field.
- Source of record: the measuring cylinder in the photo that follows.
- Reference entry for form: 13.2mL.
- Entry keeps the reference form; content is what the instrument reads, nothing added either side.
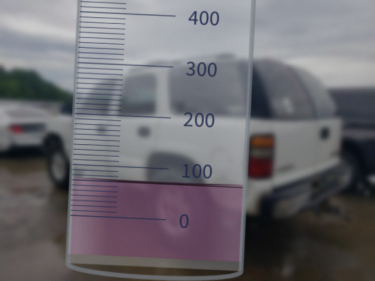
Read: 70mL
